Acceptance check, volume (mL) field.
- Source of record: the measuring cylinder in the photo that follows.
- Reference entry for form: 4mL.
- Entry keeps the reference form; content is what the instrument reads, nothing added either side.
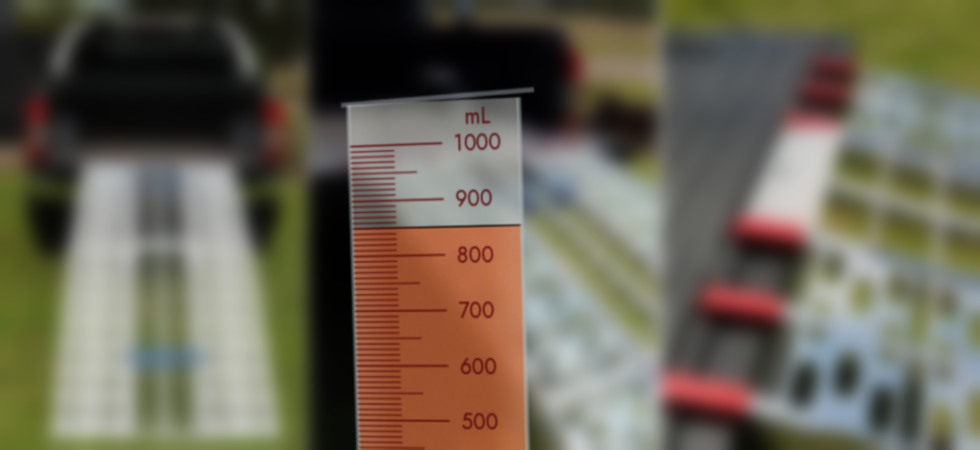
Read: 850mL
